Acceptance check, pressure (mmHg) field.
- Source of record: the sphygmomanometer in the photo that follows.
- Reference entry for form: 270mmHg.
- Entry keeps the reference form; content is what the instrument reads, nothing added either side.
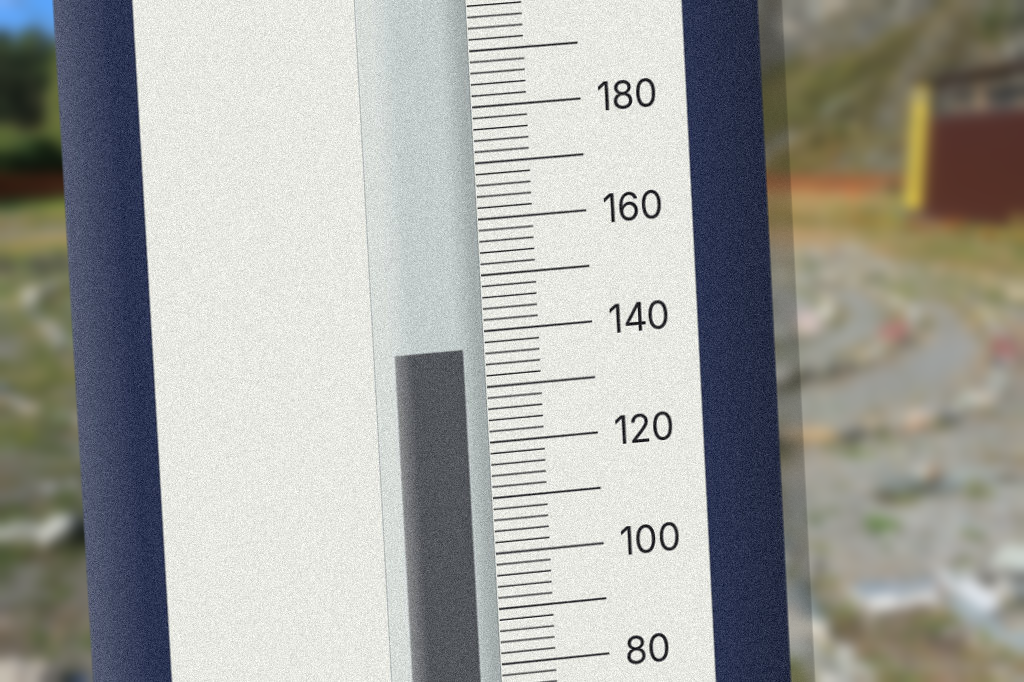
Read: 137mmHg
